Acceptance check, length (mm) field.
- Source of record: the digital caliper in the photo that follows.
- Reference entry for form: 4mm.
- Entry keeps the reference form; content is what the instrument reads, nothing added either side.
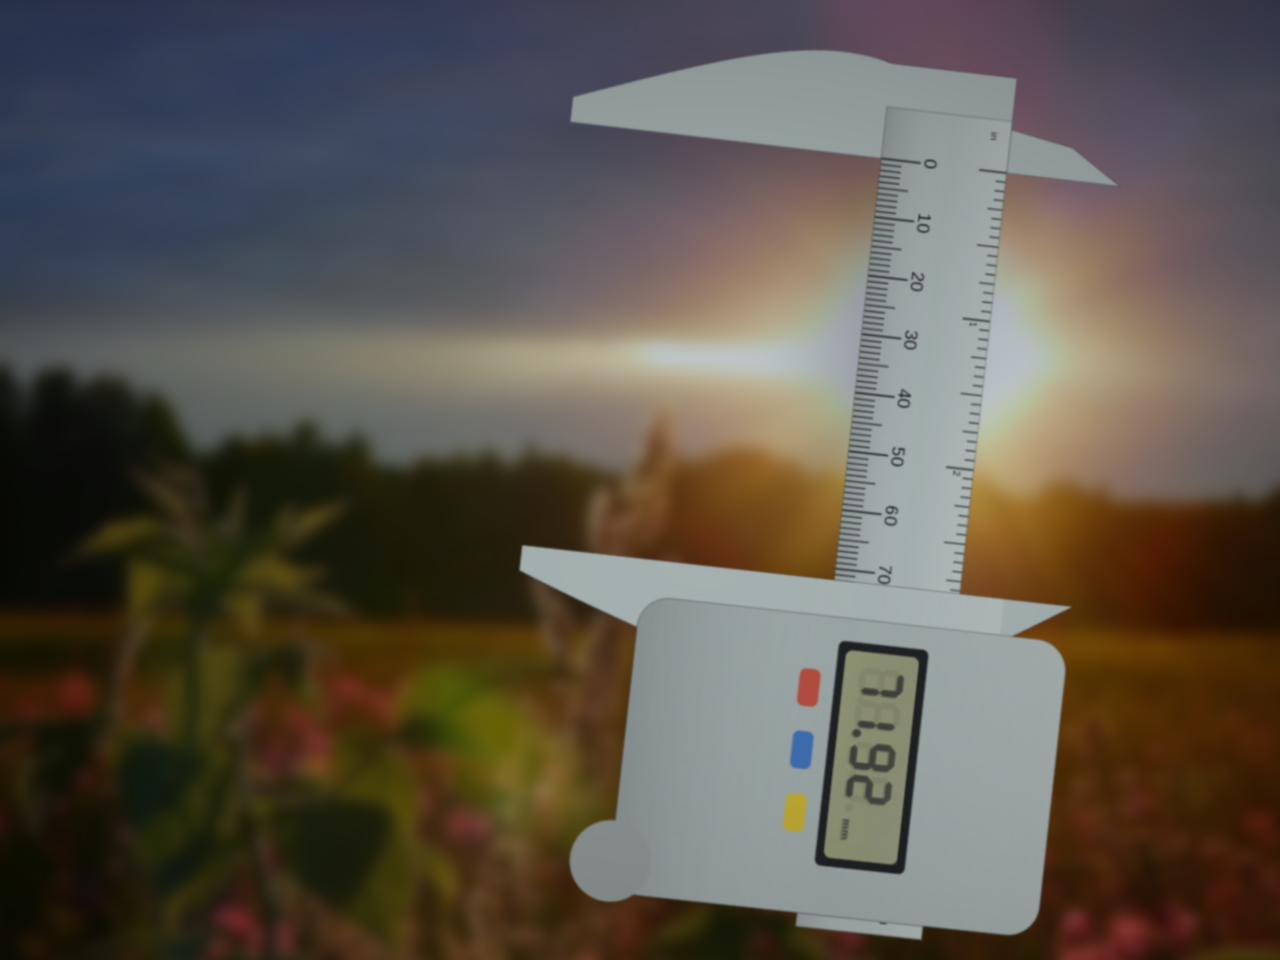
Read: 71.92mm
